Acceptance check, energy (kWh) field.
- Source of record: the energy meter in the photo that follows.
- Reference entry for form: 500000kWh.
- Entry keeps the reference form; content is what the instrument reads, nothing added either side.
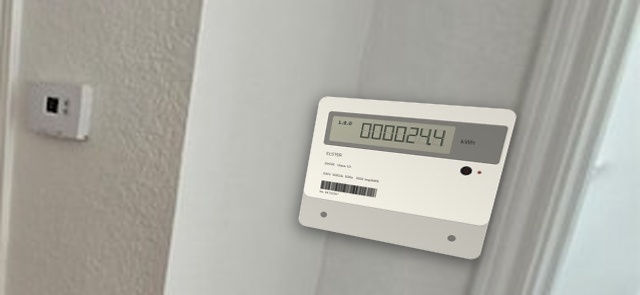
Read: 24.4kWh
